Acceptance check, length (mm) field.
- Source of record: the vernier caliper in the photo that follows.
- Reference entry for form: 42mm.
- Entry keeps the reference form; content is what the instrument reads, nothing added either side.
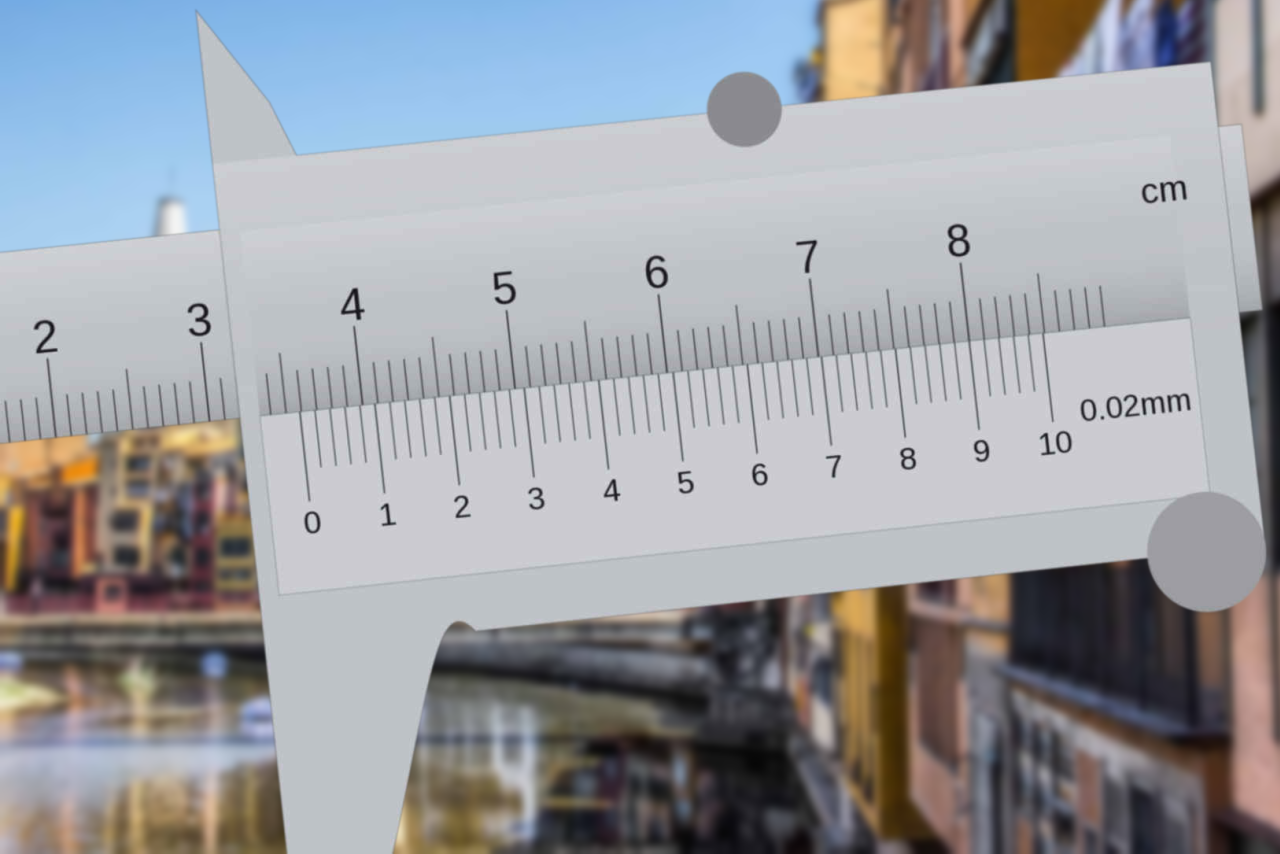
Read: 35.9mm
